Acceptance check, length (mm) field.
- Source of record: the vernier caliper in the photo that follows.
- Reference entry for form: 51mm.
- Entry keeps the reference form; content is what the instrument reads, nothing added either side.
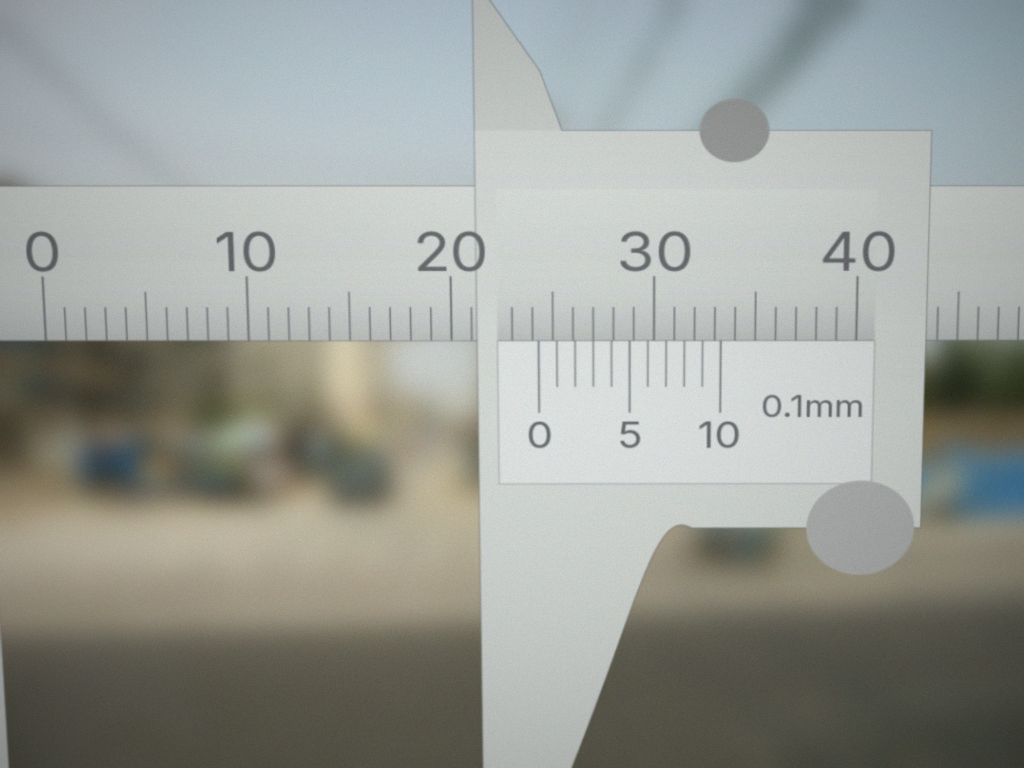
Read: 24.3mm
